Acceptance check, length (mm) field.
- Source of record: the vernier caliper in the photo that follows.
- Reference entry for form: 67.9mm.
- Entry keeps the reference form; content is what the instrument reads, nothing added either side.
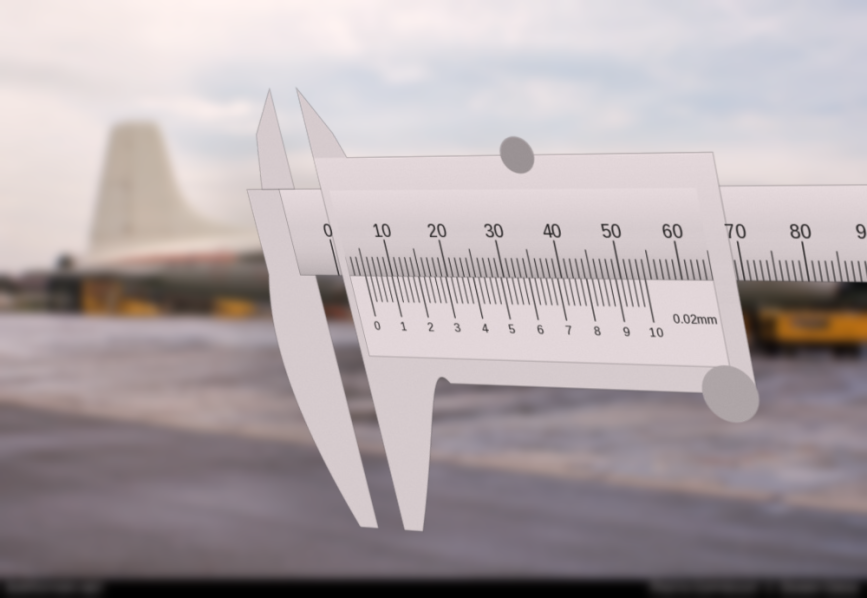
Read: 5.0mm
